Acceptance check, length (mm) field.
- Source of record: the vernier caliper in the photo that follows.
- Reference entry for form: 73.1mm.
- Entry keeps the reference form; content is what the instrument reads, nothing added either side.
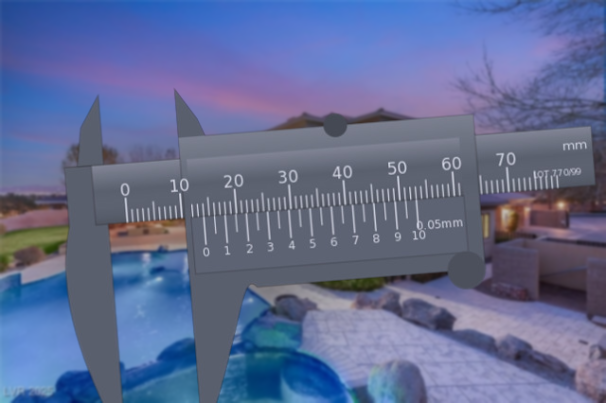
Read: 14.0mm
